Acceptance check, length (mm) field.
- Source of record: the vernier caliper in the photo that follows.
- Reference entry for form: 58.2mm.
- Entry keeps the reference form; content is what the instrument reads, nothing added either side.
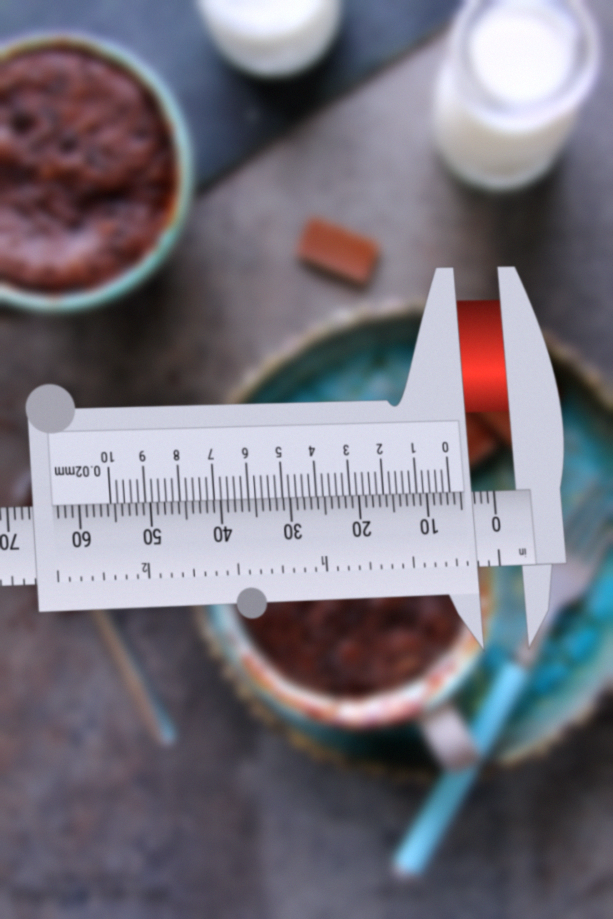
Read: 6.6mm
